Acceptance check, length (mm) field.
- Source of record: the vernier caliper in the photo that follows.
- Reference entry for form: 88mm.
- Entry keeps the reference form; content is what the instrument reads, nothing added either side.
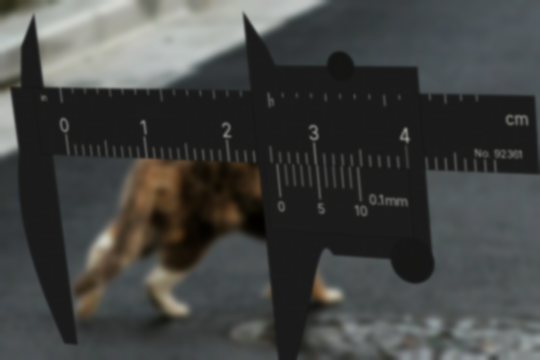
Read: 25.6mm
